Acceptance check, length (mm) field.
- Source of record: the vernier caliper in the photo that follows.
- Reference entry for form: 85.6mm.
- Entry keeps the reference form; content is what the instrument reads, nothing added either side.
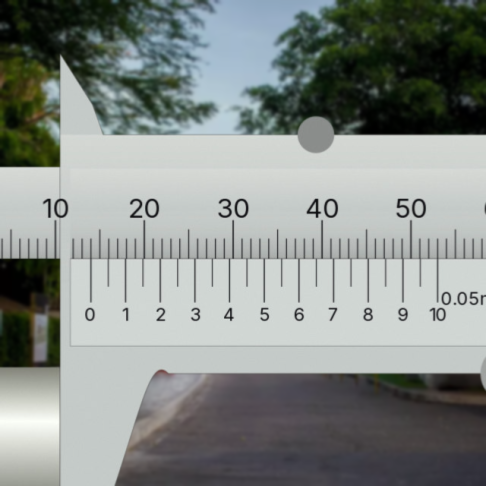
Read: 14.0mm
